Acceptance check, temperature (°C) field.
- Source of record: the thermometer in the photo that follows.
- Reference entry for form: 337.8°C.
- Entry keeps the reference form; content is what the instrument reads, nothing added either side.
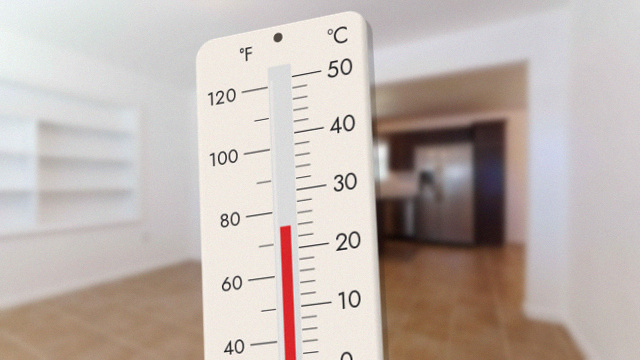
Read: 24°C
